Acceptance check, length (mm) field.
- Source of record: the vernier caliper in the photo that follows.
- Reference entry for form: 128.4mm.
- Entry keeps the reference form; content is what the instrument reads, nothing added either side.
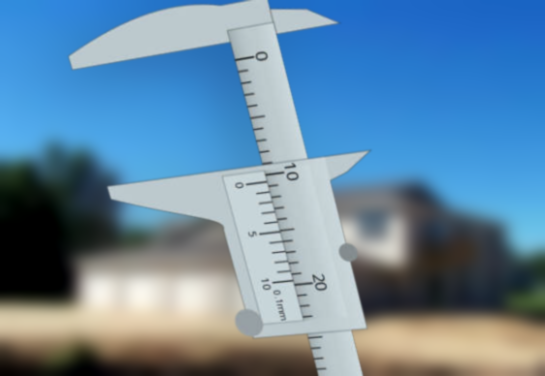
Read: 10.6mm
